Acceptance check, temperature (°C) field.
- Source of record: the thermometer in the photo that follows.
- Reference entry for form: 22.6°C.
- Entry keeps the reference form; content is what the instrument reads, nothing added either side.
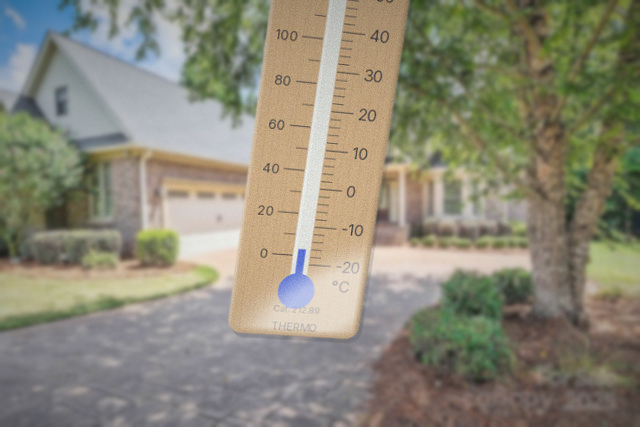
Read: -16°C
